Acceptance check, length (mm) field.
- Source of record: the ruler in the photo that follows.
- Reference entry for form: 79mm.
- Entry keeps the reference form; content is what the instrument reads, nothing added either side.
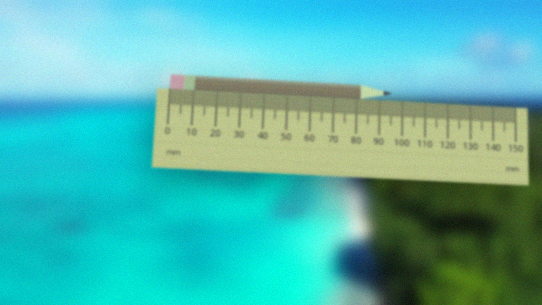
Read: 95mm
